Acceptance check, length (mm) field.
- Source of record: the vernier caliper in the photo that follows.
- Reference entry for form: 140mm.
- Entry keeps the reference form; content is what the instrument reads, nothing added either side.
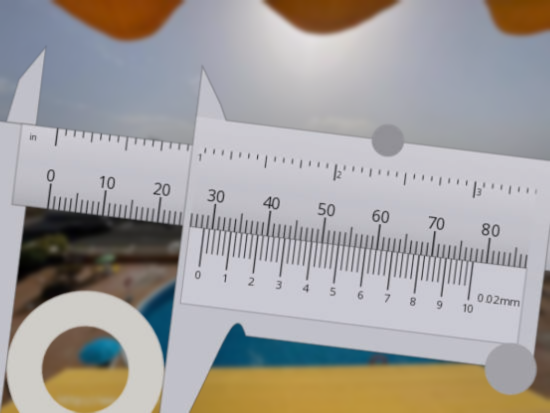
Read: 28.5mm
